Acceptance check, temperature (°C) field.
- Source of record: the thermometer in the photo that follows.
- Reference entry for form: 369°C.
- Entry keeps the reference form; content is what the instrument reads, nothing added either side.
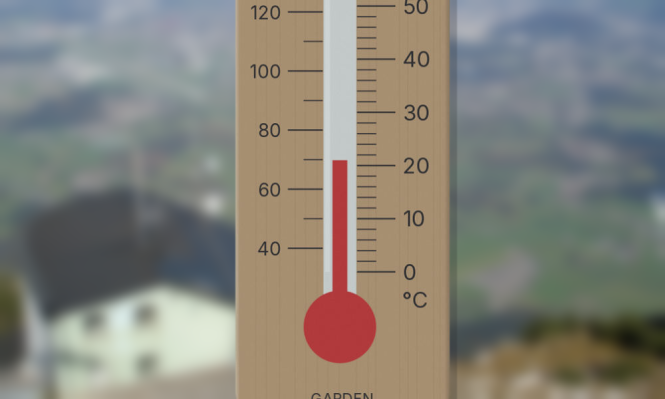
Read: 21°C
